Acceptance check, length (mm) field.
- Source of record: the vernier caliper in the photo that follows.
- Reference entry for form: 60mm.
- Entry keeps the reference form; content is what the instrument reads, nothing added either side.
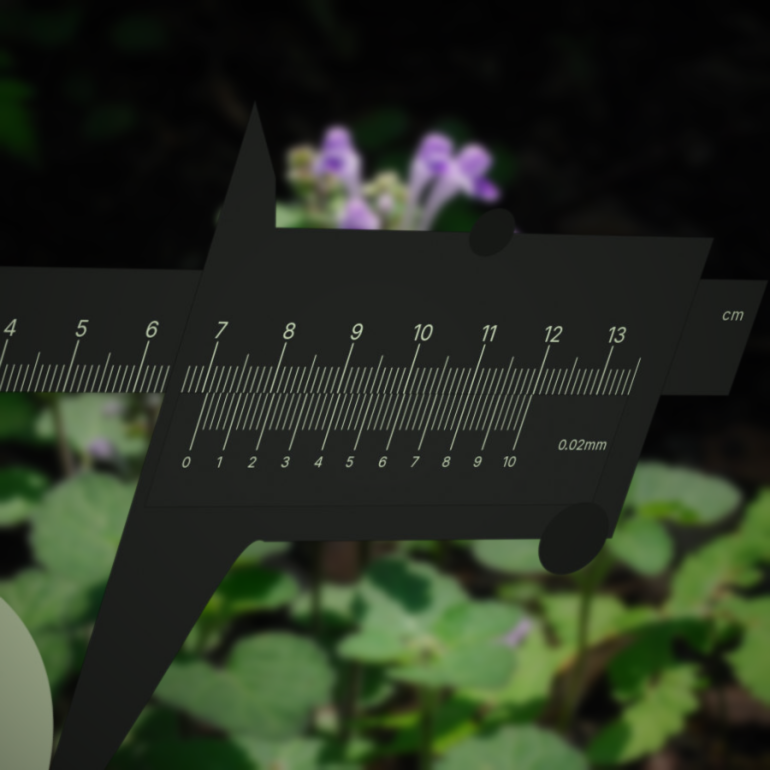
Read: 70.8mm
